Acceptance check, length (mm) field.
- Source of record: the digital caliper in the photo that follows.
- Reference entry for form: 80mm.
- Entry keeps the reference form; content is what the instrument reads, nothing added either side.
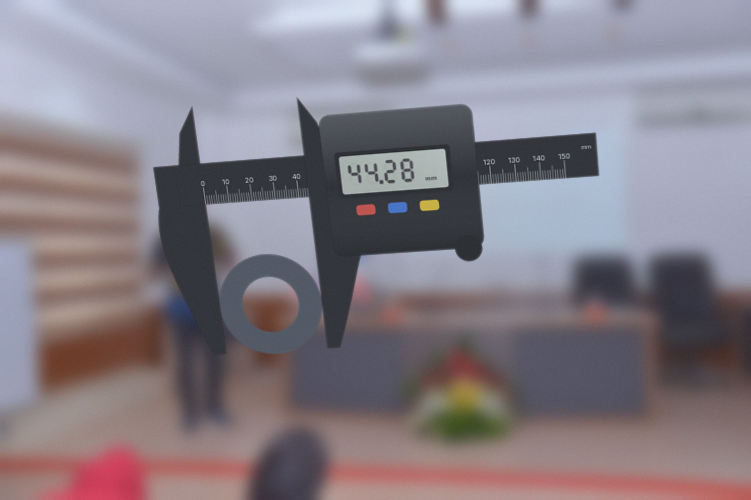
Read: 44.28mm
